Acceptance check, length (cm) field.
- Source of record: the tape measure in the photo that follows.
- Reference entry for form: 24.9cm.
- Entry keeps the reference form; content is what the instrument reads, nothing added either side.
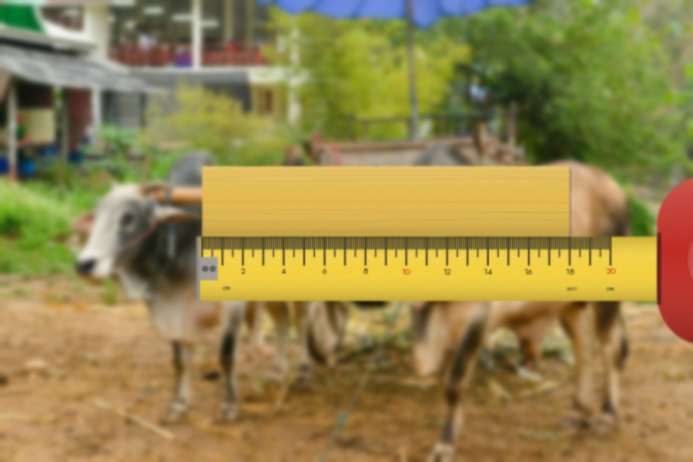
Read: 18cm
